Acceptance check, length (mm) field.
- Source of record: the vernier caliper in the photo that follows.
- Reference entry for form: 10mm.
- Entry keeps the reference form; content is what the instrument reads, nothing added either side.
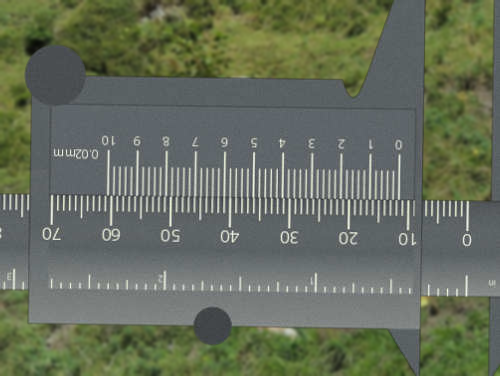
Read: 11.6mm
